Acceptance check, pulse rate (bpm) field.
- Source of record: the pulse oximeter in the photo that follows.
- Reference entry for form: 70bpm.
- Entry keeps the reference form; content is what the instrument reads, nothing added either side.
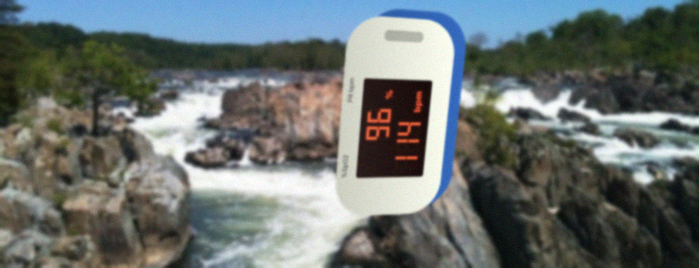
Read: 114bpm
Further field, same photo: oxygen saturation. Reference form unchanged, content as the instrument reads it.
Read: 96%
